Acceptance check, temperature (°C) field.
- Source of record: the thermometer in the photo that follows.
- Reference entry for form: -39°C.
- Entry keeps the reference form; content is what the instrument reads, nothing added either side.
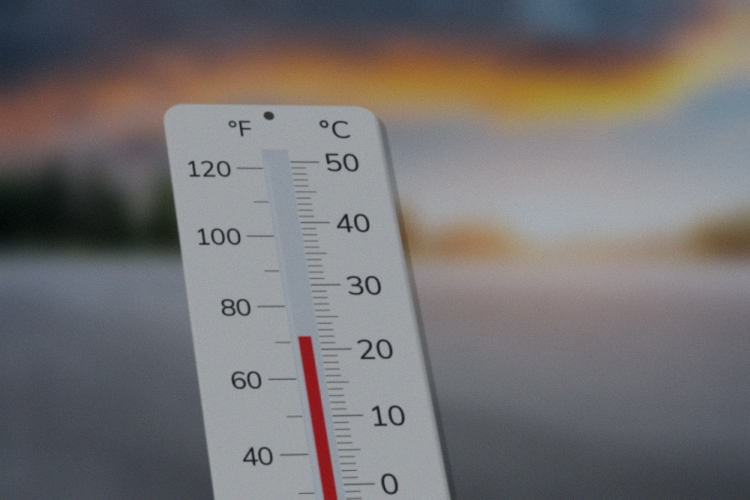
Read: 22°C
